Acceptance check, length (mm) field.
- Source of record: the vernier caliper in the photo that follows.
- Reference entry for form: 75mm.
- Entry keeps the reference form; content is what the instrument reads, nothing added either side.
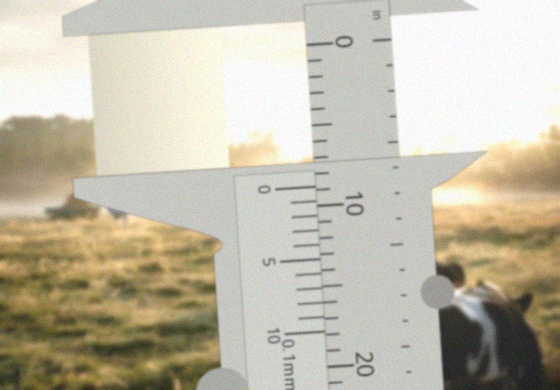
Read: 8.8mm
